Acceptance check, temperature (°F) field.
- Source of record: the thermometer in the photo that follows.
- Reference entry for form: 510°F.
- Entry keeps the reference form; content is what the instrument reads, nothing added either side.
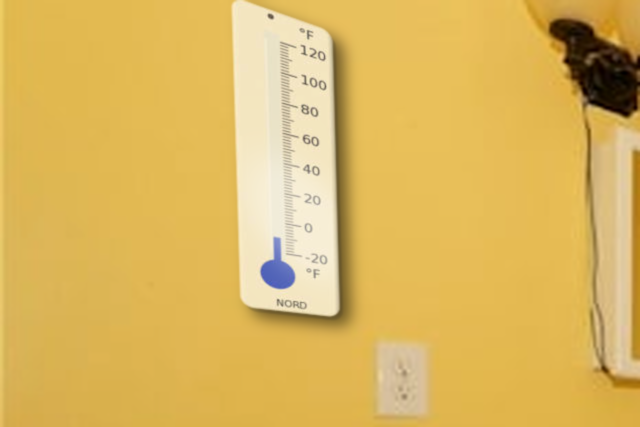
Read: -10°F
